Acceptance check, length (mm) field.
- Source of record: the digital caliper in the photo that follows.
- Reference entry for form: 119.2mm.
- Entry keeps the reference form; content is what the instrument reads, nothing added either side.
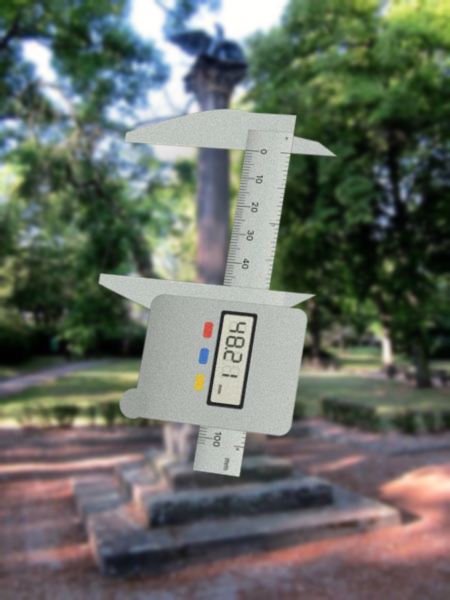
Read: 48.21mm
